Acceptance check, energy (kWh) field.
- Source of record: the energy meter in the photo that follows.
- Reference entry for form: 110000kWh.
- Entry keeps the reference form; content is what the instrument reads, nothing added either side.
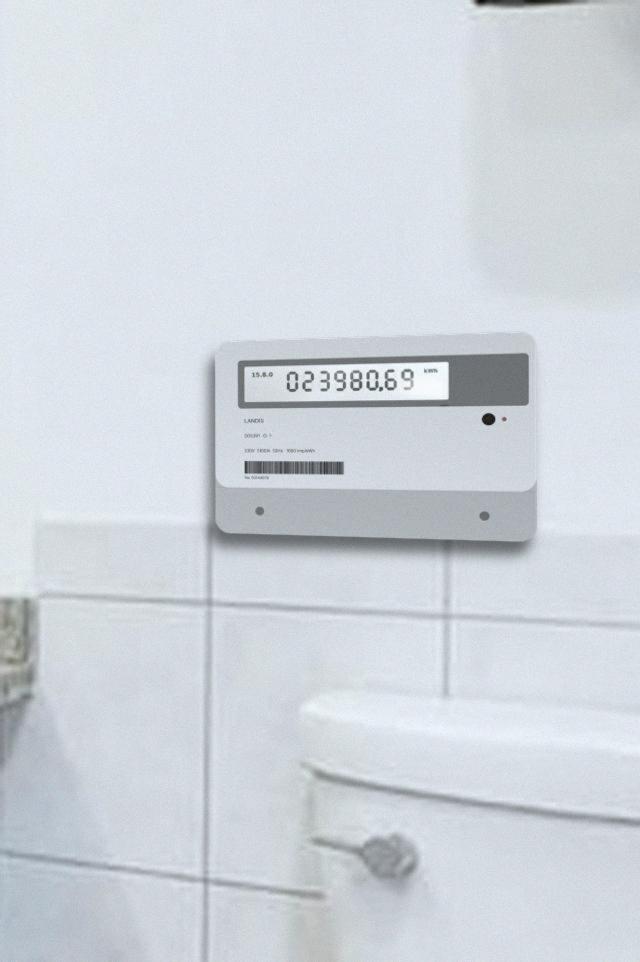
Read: 23980.69kWh
